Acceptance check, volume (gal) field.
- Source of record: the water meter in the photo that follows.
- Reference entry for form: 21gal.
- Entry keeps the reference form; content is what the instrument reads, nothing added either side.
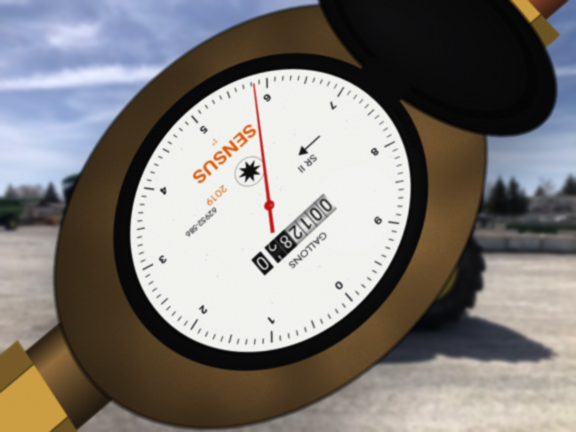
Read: 12815.8gal
